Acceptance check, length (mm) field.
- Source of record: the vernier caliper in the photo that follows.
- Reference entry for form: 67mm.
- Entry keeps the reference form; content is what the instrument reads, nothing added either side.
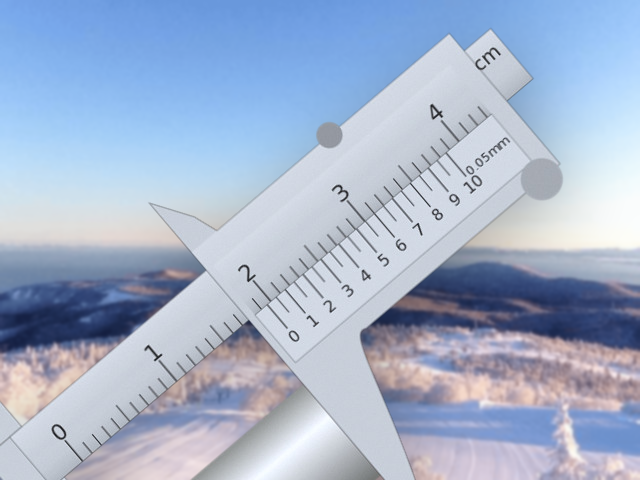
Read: 19.6mm
